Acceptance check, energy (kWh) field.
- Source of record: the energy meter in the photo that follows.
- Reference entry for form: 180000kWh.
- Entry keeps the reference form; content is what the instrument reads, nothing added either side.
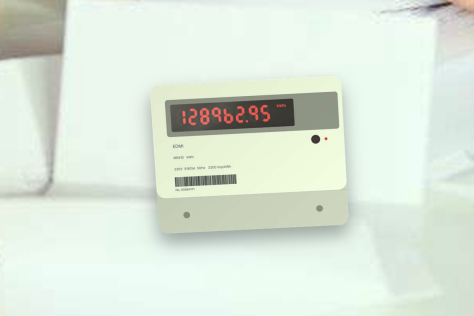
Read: 128962.95kWh
